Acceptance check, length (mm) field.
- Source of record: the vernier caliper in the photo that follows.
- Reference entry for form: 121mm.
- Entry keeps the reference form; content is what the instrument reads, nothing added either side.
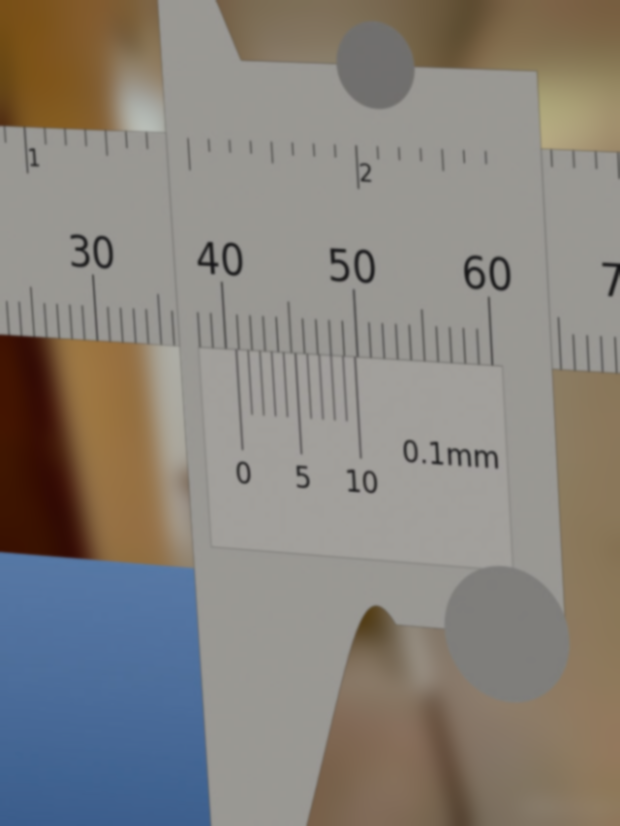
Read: 40.8mm
